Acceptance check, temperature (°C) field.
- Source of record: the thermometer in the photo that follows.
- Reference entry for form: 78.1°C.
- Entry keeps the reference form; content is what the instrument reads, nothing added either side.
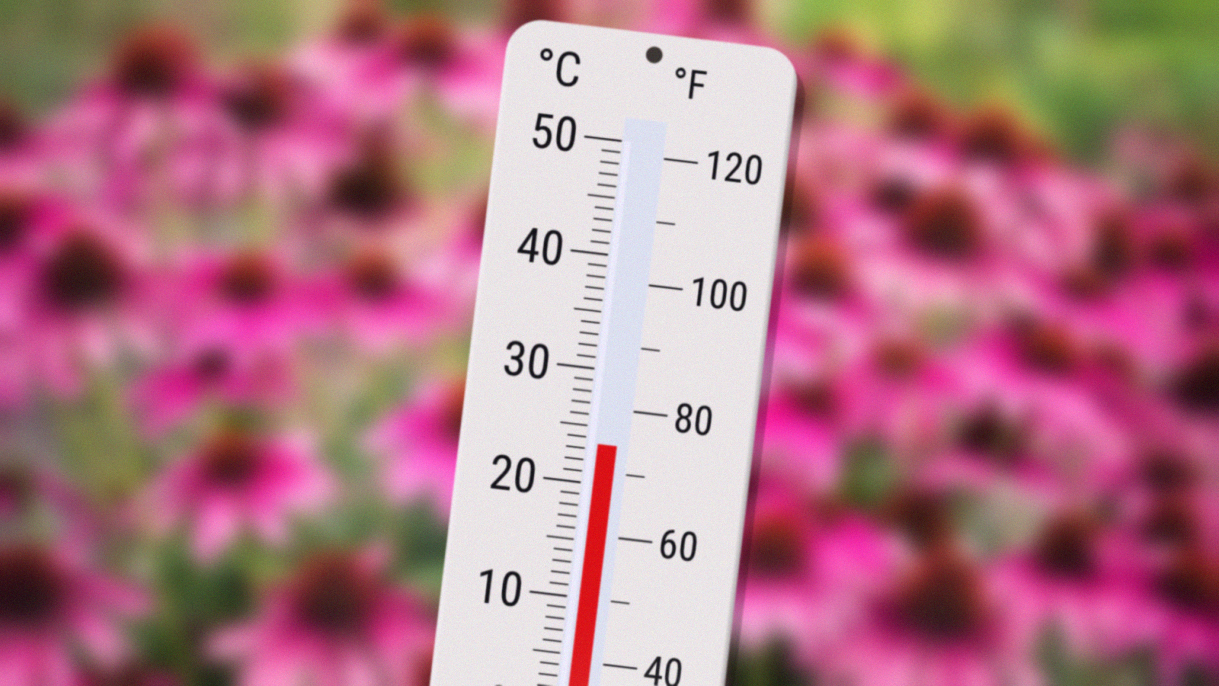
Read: 23.5°C
